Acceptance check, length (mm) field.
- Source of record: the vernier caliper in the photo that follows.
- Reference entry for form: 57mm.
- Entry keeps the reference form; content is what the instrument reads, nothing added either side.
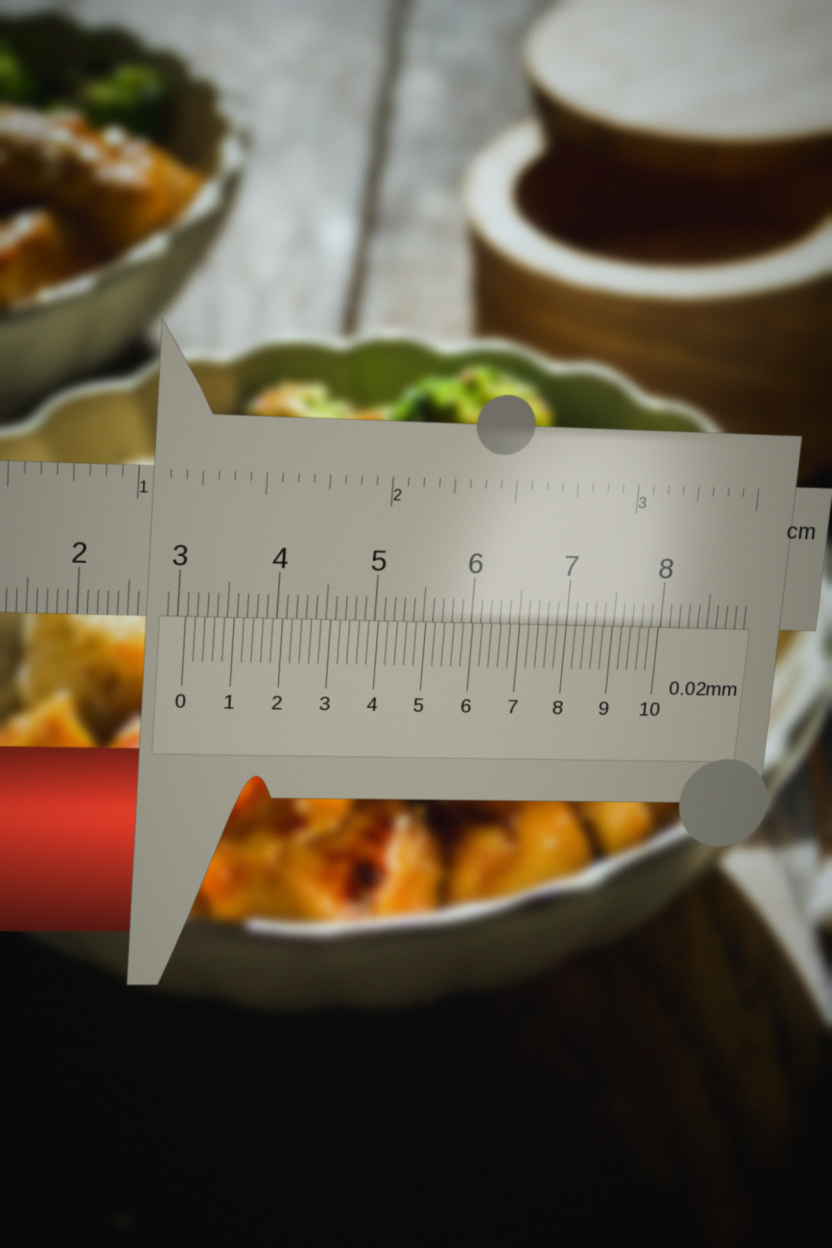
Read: 30.8mm
